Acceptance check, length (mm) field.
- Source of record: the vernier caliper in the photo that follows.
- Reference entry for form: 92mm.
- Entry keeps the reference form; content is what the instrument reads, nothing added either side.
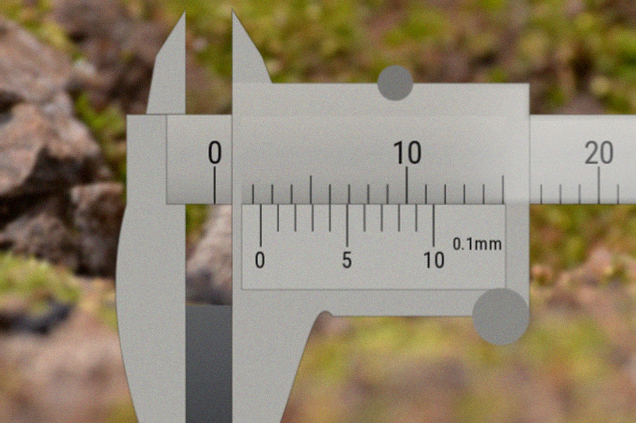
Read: 2.4mm
